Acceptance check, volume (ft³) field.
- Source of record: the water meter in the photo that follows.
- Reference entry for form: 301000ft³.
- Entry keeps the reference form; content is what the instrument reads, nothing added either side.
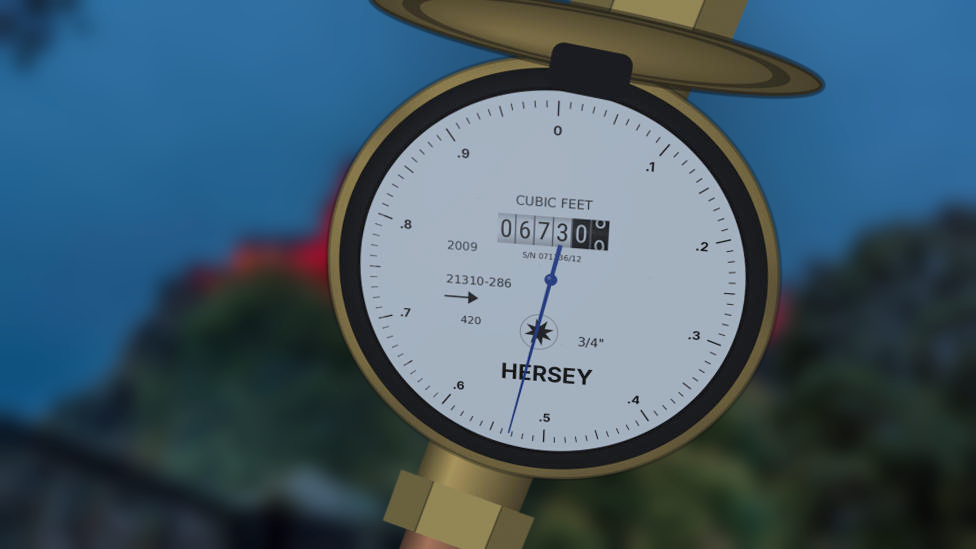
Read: 67308.53ft³
